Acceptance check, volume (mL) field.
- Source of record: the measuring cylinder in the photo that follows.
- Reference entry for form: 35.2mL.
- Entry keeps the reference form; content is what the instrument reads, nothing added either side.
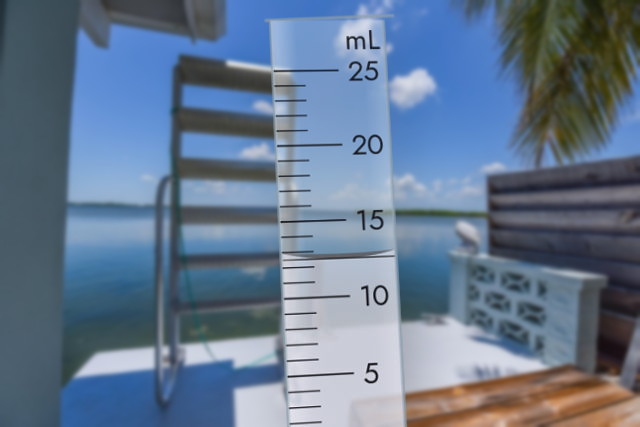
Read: 12.5mL
